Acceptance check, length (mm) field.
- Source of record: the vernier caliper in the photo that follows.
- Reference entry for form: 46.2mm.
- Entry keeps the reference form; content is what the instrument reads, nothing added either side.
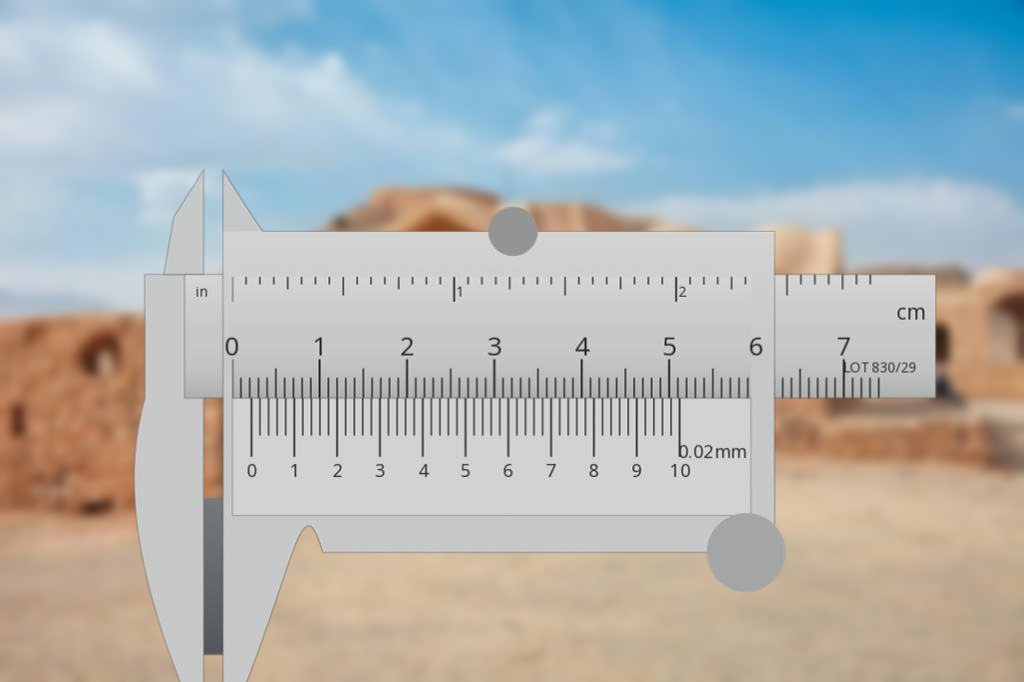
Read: 2.2mm
